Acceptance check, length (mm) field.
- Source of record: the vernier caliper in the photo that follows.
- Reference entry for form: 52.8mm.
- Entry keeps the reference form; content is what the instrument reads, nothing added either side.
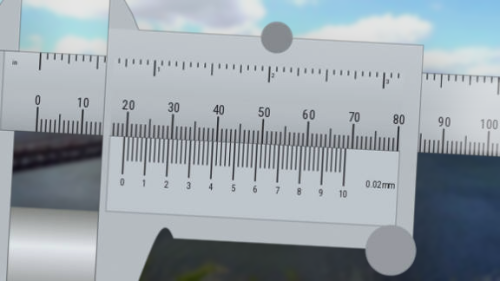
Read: 19.5mm
